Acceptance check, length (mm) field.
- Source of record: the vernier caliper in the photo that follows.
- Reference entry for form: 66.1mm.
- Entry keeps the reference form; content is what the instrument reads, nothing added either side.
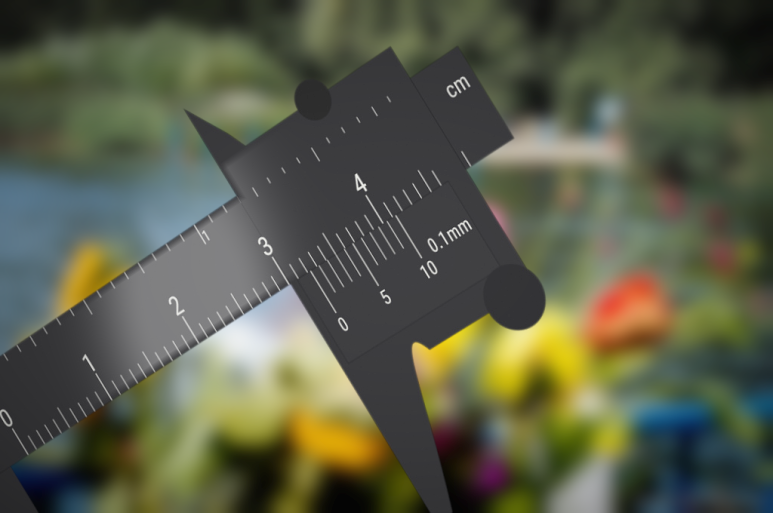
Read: 32.3mm
